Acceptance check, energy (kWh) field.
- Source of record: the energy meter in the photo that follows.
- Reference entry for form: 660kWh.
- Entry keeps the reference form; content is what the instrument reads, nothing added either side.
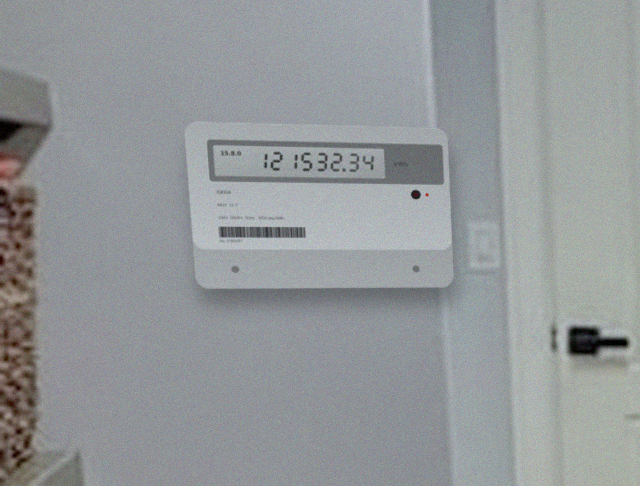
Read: 121532.34kWh
